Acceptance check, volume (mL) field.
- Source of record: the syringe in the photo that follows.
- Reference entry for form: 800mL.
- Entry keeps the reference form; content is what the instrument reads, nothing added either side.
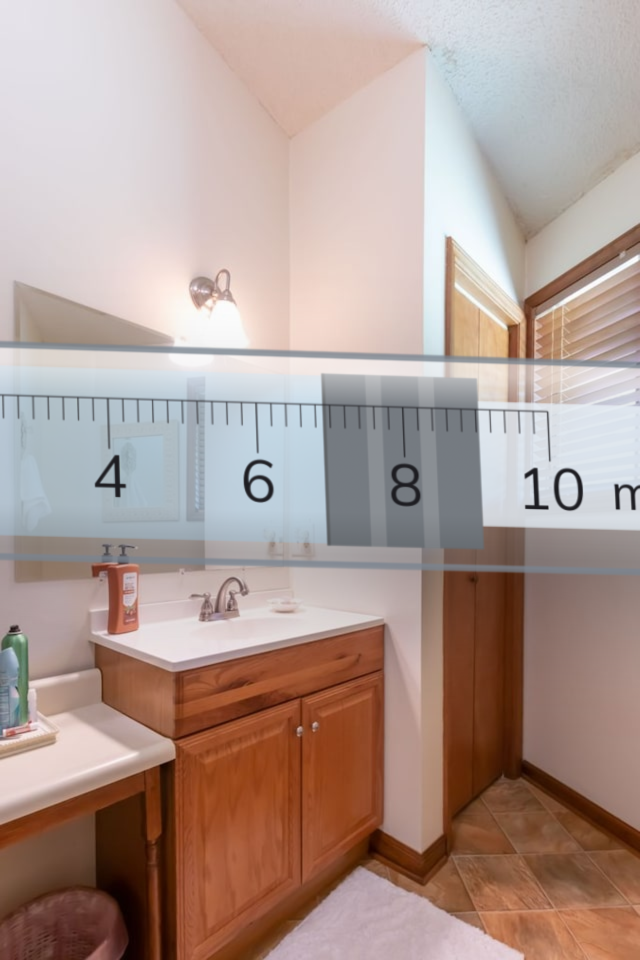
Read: 6.9mL
